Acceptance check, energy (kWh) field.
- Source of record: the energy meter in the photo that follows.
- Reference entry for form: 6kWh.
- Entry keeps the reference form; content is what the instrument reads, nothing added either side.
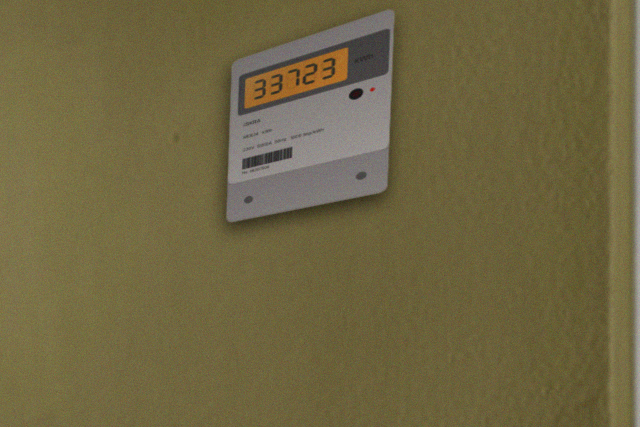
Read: 33723kWh
